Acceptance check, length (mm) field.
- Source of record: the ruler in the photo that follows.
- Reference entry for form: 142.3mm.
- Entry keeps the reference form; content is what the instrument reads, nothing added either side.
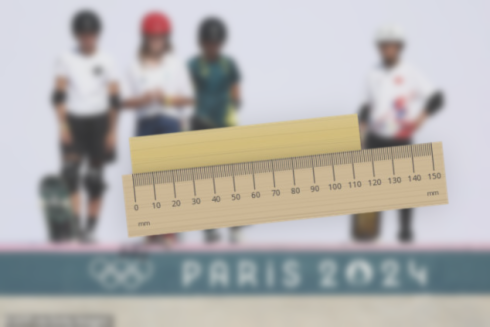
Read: 115mm
